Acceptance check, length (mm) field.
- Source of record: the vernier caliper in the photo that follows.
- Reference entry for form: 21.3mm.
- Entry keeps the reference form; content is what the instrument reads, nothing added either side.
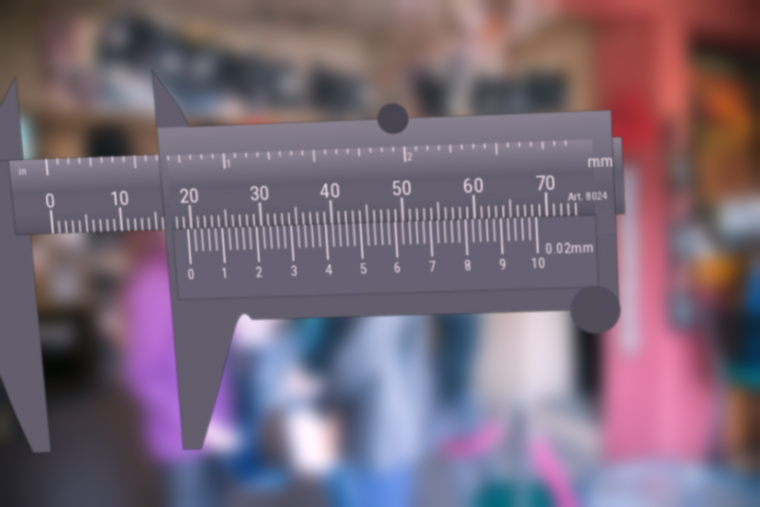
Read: 19.5mm
